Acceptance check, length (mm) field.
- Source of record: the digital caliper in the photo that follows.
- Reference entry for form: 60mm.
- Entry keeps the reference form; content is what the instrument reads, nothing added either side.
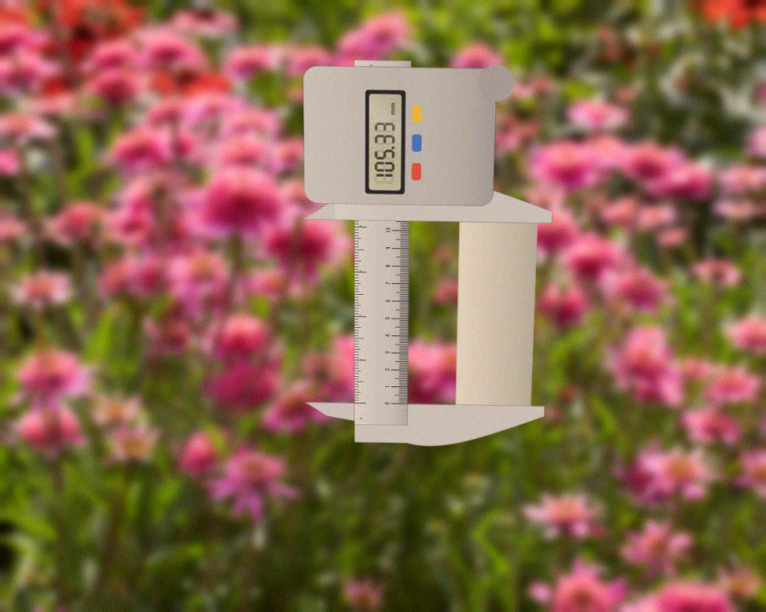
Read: 105.33mm
